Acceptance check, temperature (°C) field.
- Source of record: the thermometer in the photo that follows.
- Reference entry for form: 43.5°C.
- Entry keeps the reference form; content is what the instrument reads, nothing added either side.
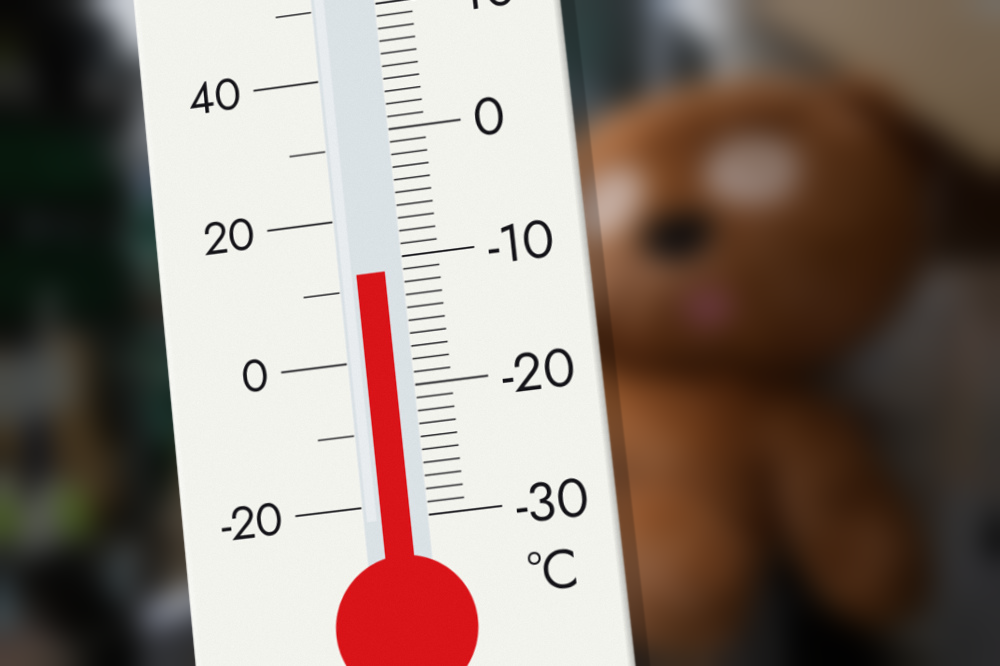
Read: -11°C
